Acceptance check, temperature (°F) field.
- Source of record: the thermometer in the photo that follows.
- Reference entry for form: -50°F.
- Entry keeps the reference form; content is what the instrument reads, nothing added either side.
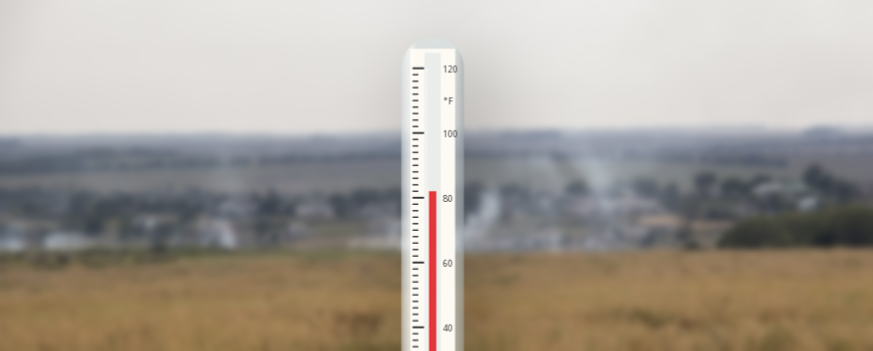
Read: 82°F
